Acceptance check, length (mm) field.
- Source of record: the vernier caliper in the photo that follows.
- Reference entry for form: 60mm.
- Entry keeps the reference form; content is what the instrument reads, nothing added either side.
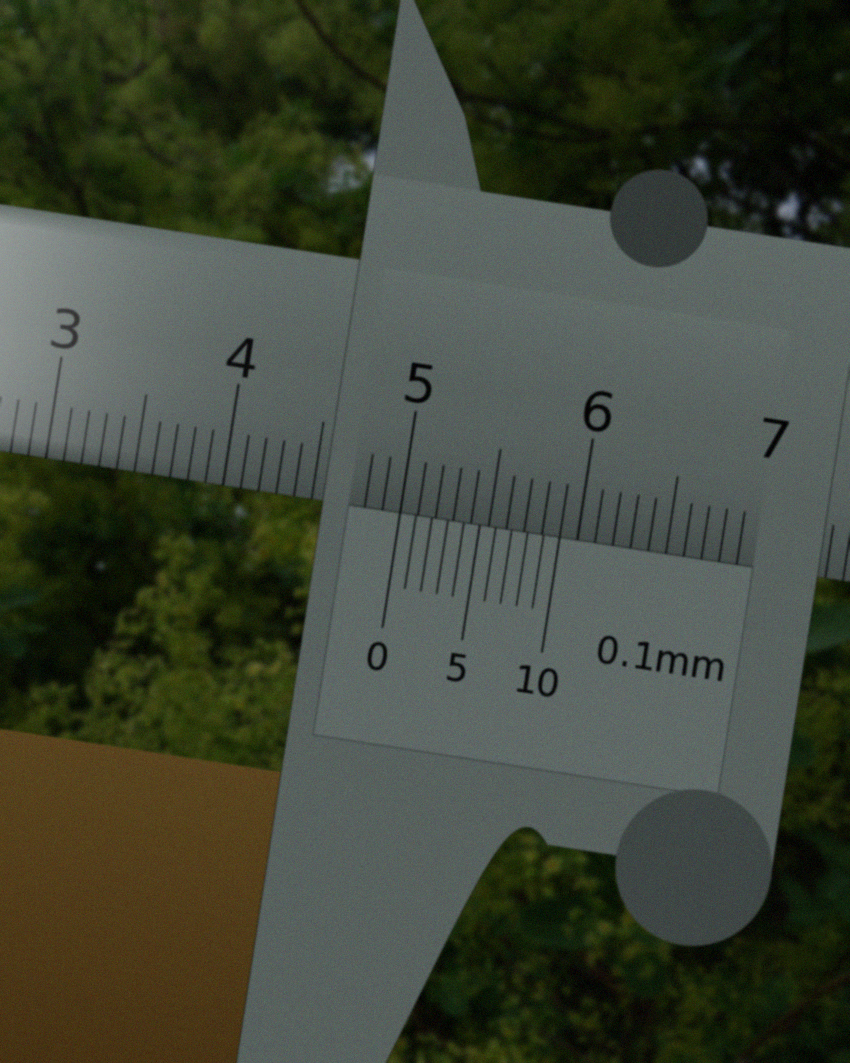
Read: 50.0mm
